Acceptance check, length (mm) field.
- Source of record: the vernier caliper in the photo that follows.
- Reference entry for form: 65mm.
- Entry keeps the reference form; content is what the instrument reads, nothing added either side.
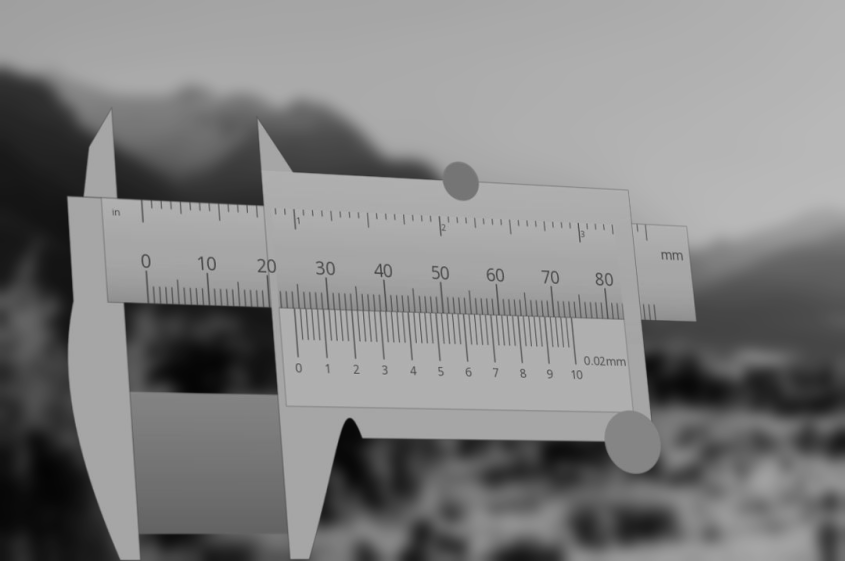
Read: 24.2mm
